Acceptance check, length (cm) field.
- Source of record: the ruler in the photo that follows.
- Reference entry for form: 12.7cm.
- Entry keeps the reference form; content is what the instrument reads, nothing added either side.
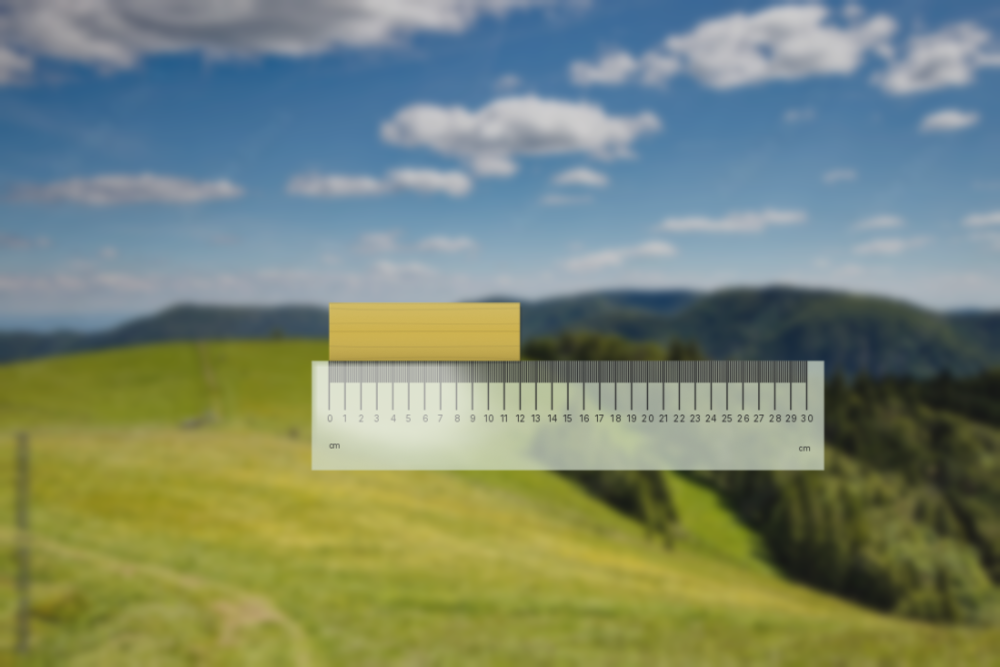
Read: 12cm
